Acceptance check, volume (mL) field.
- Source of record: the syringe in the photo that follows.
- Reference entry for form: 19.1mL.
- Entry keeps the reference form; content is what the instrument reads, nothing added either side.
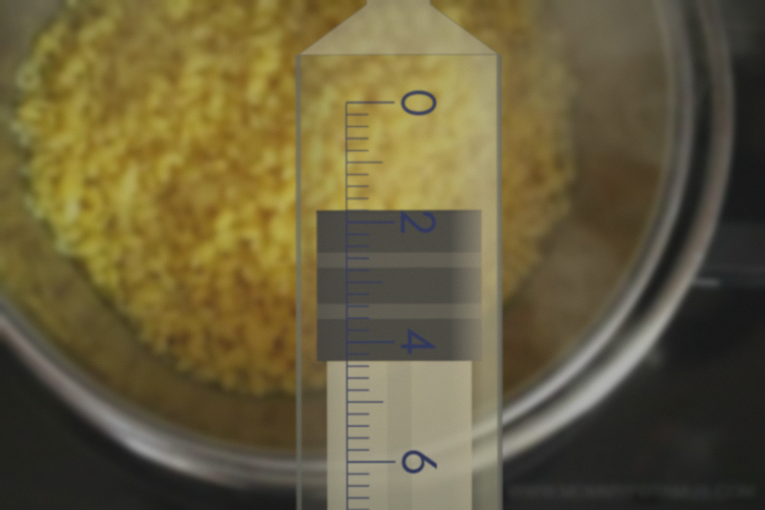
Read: 1.8mL
